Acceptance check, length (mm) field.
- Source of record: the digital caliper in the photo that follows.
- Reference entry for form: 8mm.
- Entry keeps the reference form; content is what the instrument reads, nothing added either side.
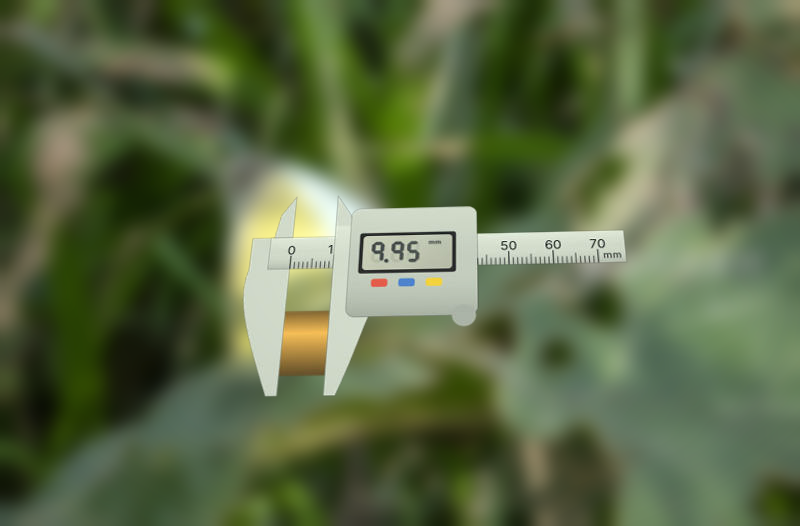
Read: 9.95mm
